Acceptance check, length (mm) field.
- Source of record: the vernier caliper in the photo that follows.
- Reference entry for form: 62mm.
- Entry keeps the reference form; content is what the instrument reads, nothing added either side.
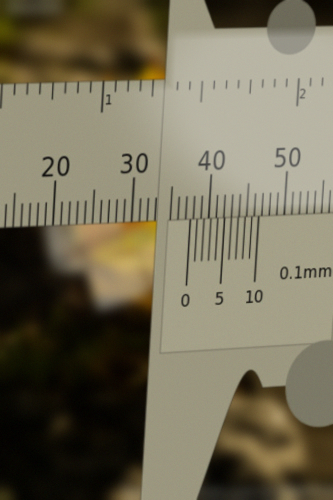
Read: 37.6mm
